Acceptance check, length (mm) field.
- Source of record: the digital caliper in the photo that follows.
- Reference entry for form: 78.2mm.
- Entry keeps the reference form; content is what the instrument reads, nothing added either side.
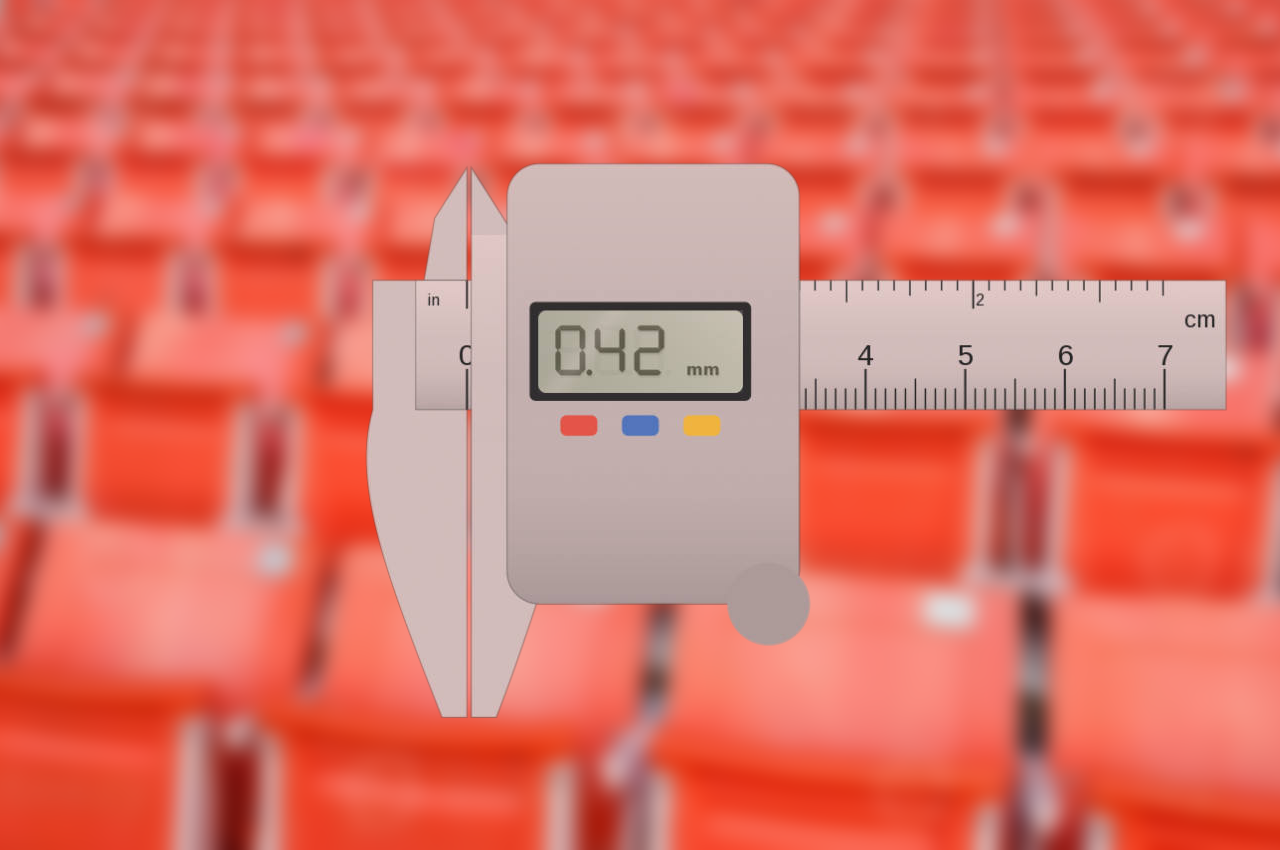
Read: 0.42mm
